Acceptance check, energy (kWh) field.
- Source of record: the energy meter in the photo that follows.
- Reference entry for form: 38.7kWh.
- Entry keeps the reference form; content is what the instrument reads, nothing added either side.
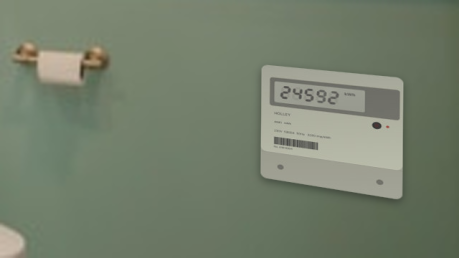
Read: 24592kWh
